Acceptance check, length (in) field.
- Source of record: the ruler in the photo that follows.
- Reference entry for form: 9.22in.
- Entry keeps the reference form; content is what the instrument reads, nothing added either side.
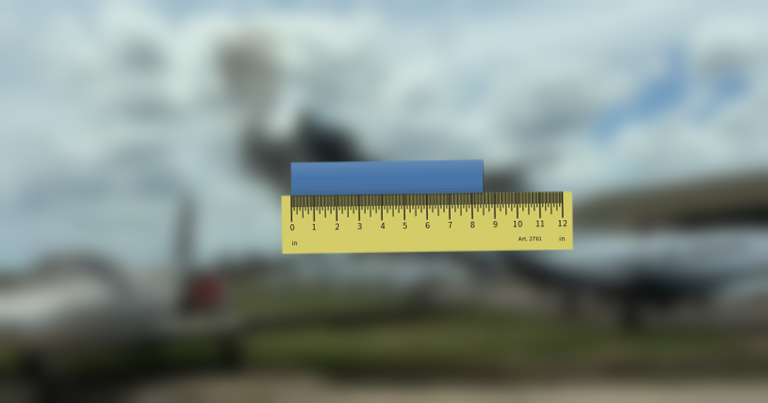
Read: 8.5in
